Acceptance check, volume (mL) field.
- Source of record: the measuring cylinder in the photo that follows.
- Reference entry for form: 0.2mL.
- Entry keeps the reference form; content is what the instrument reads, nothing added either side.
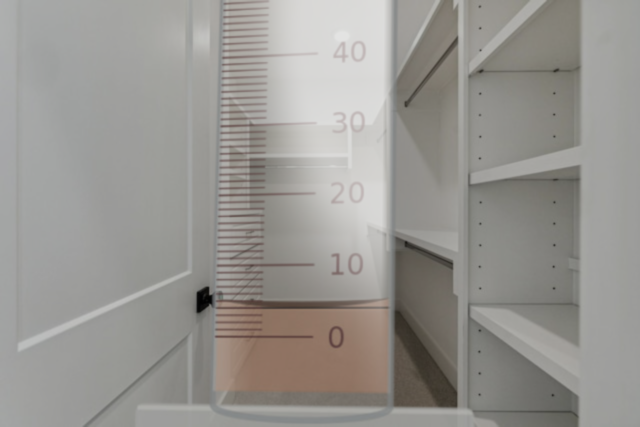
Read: 4mL
